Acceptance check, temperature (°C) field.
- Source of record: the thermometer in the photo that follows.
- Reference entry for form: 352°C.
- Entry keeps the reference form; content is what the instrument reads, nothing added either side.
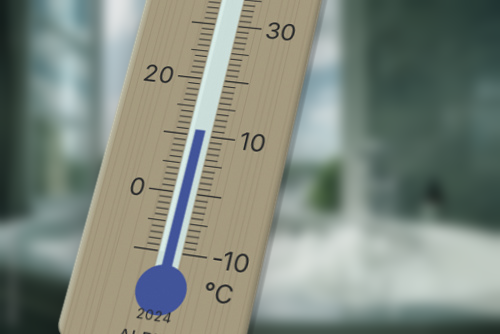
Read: 11°C
